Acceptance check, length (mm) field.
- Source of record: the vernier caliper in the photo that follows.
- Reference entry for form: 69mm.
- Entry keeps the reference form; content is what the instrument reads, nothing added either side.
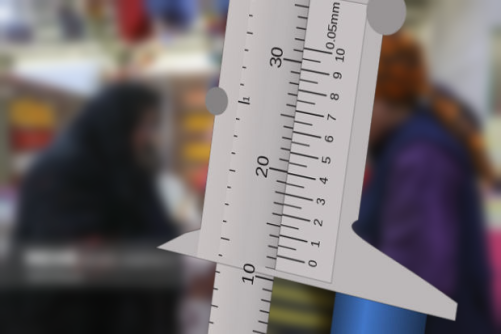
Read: 12.3mm
